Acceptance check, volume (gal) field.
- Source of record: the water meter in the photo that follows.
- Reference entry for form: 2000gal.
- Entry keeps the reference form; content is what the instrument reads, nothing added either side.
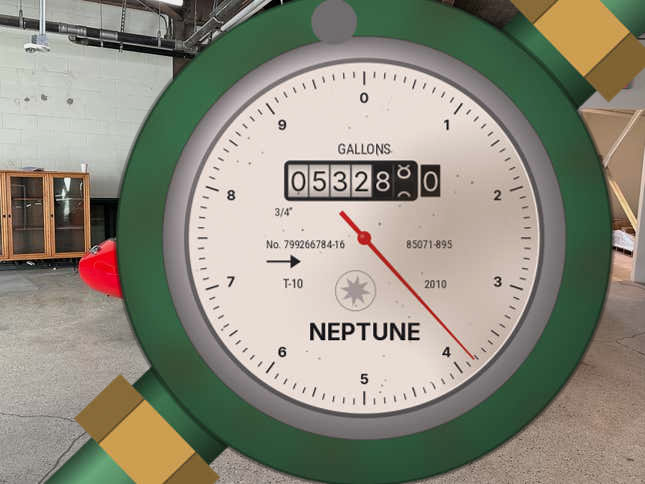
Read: 532883.8gal
